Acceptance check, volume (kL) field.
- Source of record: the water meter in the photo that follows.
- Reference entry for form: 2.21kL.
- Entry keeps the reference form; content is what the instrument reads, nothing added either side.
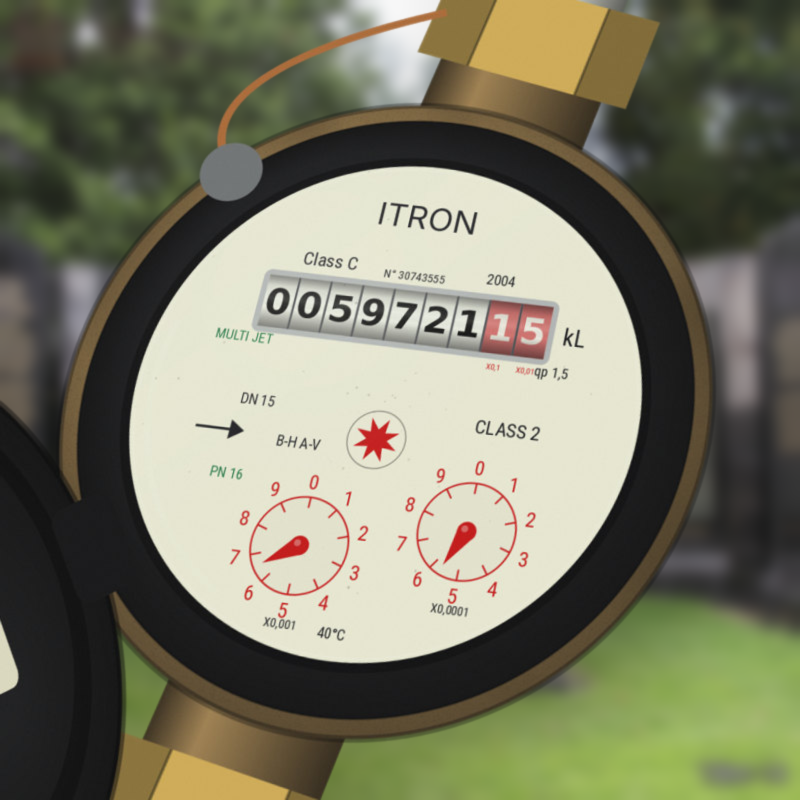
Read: 59721.1565kL
